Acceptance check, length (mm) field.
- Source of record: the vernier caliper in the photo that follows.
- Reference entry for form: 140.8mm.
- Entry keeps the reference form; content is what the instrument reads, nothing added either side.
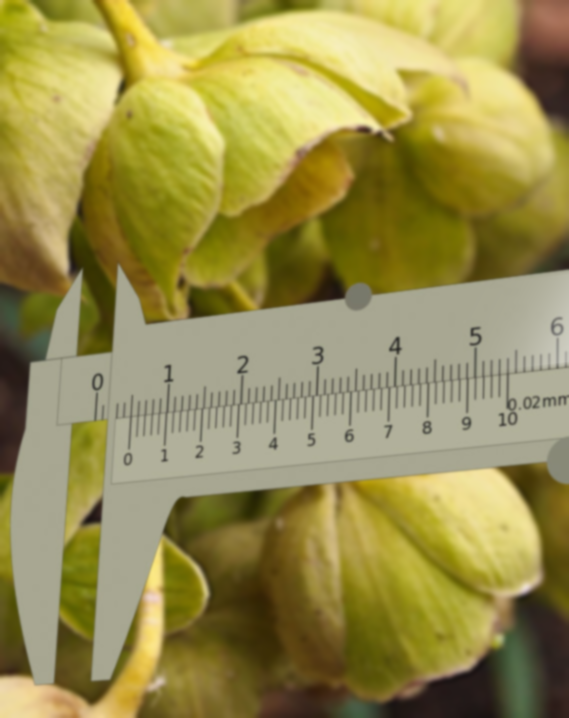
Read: 5.0mm
